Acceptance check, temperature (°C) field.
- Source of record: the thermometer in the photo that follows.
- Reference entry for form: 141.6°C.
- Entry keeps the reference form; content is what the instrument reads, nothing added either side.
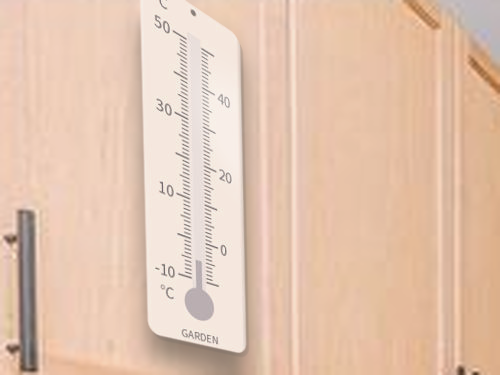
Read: -5°C
